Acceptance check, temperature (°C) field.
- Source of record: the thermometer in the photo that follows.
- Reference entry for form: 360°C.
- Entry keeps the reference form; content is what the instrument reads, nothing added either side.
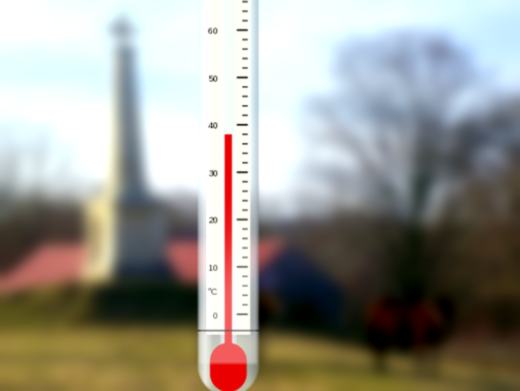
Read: 38°C
